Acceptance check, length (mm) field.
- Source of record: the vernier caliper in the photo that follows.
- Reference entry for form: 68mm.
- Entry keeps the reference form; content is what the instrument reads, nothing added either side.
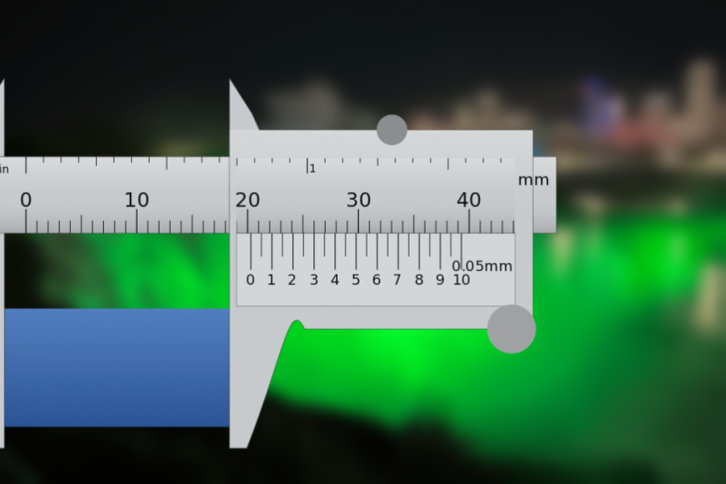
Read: 20.3mm
